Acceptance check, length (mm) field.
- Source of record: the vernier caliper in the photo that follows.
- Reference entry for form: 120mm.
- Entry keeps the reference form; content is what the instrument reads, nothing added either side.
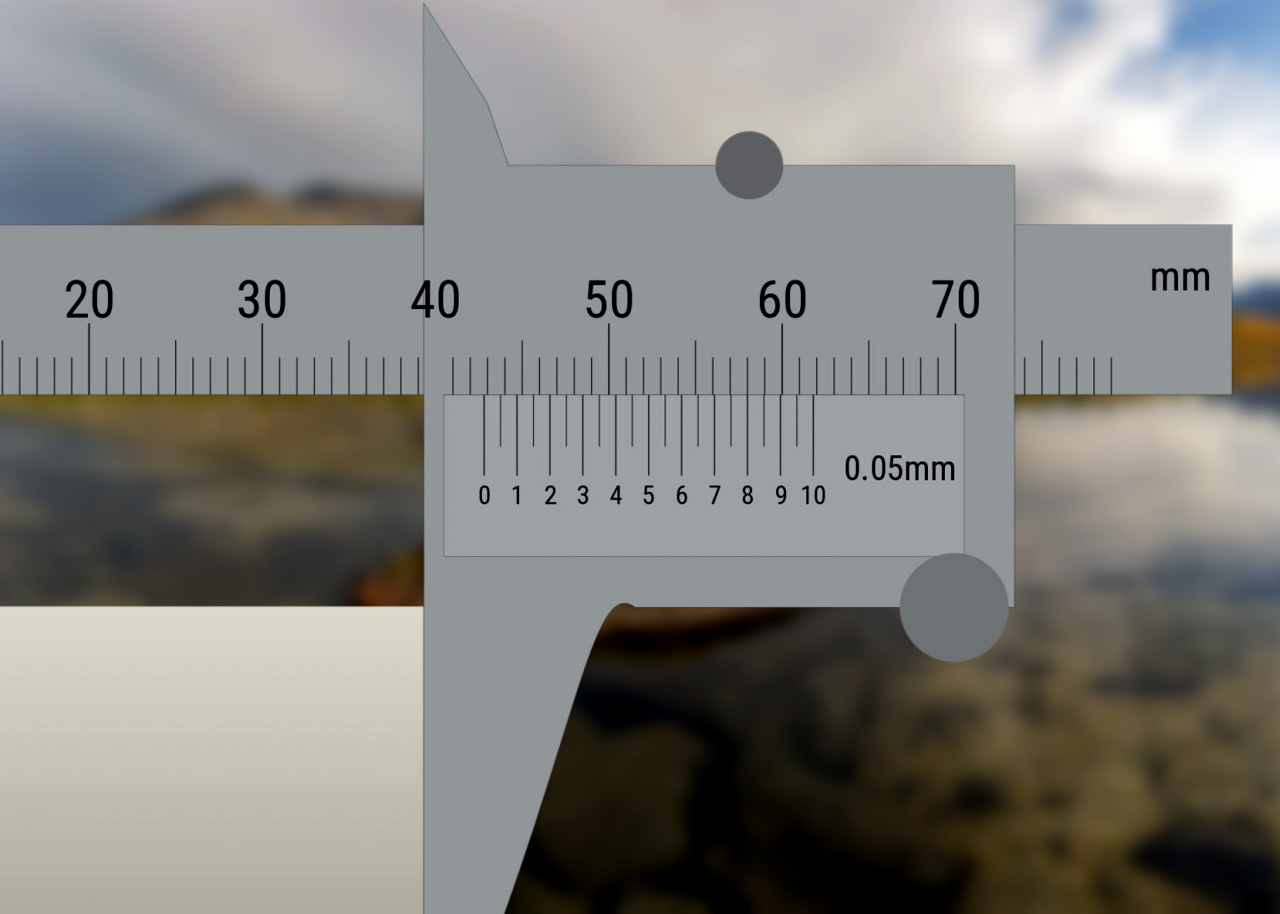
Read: 42.8mm
